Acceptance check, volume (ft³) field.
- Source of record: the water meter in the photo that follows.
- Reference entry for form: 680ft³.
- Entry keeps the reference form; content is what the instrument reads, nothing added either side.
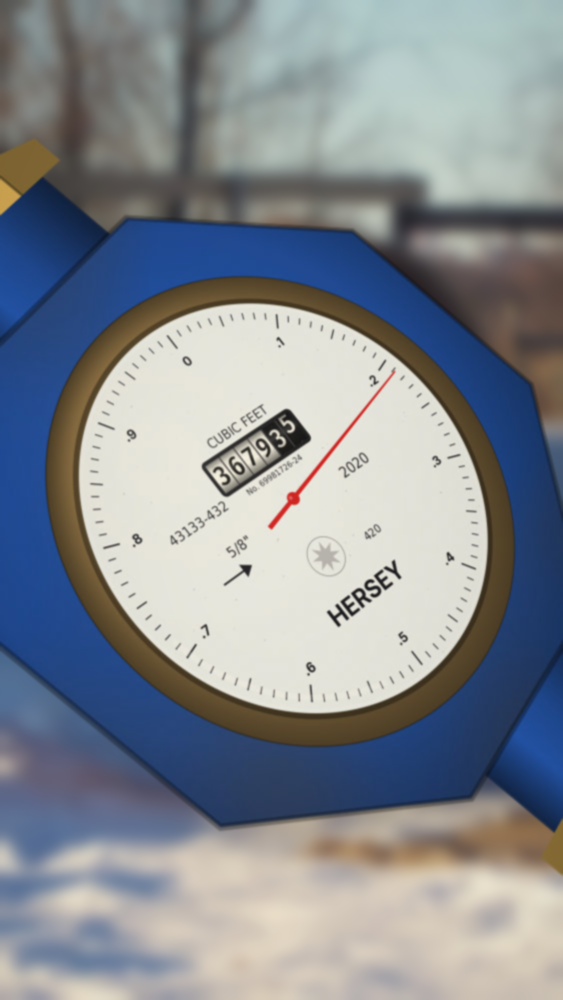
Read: 367935.21ft³
